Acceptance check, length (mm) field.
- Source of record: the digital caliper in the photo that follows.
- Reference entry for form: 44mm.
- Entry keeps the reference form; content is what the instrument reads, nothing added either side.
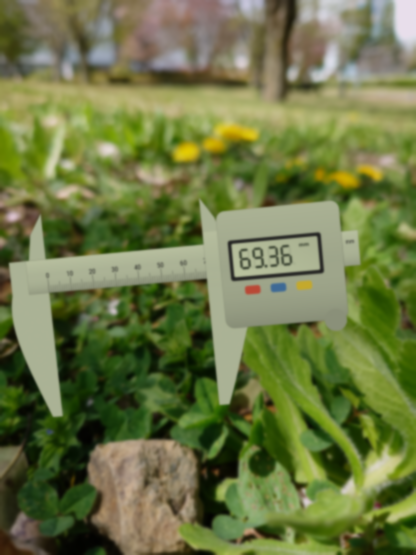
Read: 69.36mm
